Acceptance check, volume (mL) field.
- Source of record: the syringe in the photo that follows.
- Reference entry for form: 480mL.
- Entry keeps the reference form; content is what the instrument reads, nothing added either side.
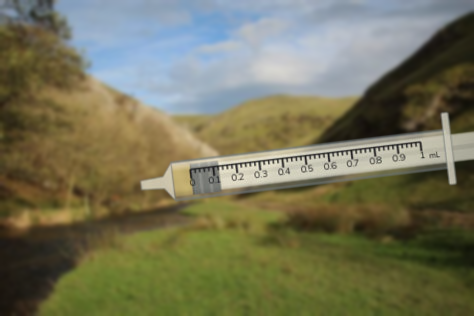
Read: 0mL
